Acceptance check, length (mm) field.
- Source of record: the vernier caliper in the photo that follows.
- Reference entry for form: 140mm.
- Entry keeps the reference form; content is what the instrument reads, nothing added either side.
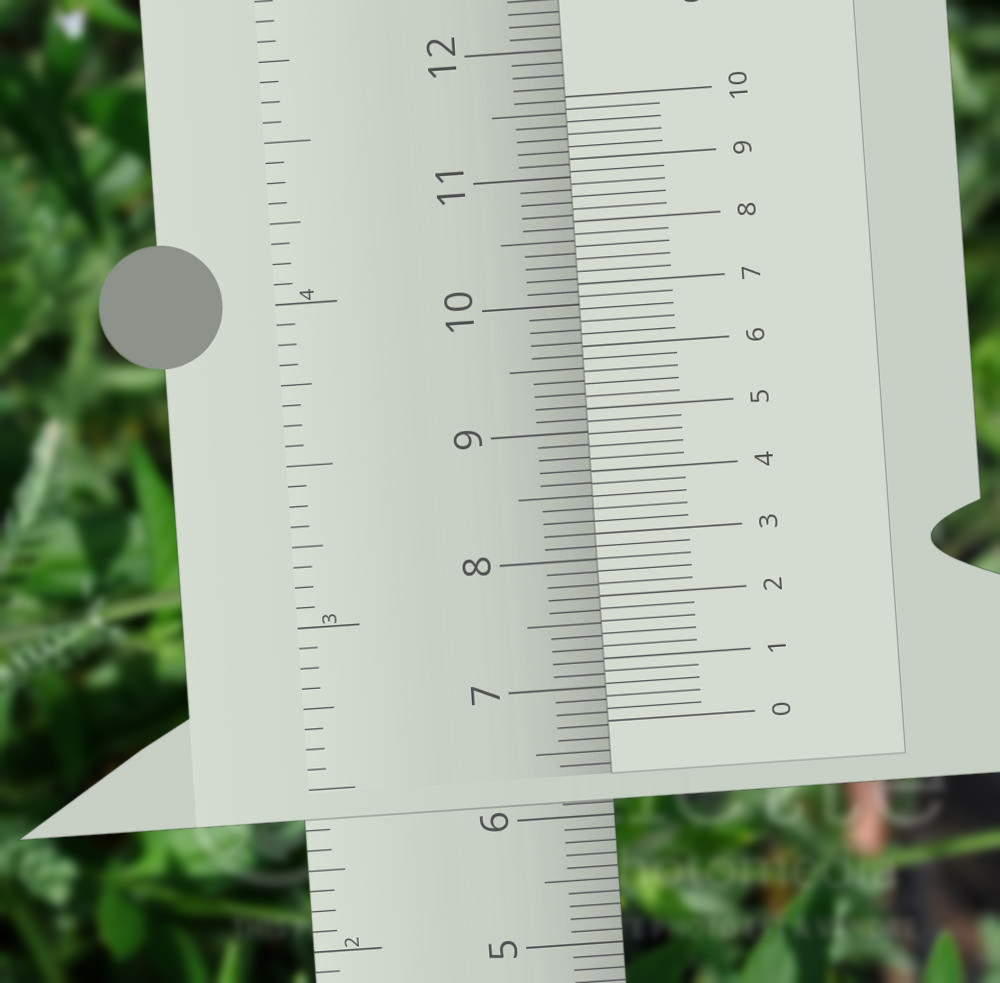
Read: 67.3mm
